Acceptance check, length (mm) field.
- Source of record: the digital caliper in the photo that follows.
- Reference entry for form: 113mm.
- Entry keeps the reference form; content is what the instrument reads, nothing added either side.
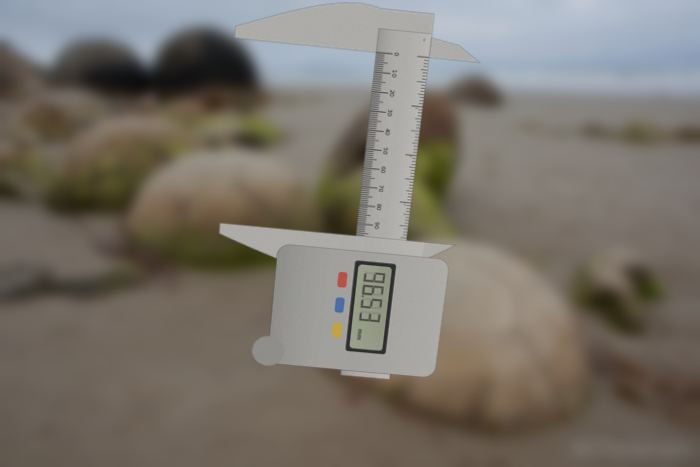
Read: 96.53mm
